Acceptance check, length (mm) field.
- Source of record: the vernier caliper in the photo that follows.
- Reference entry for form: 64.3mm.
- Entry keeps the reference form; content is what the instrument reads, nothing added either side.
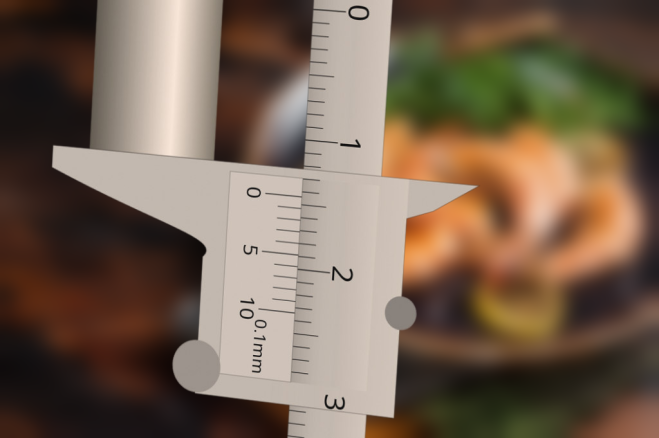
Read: 14.4mm
